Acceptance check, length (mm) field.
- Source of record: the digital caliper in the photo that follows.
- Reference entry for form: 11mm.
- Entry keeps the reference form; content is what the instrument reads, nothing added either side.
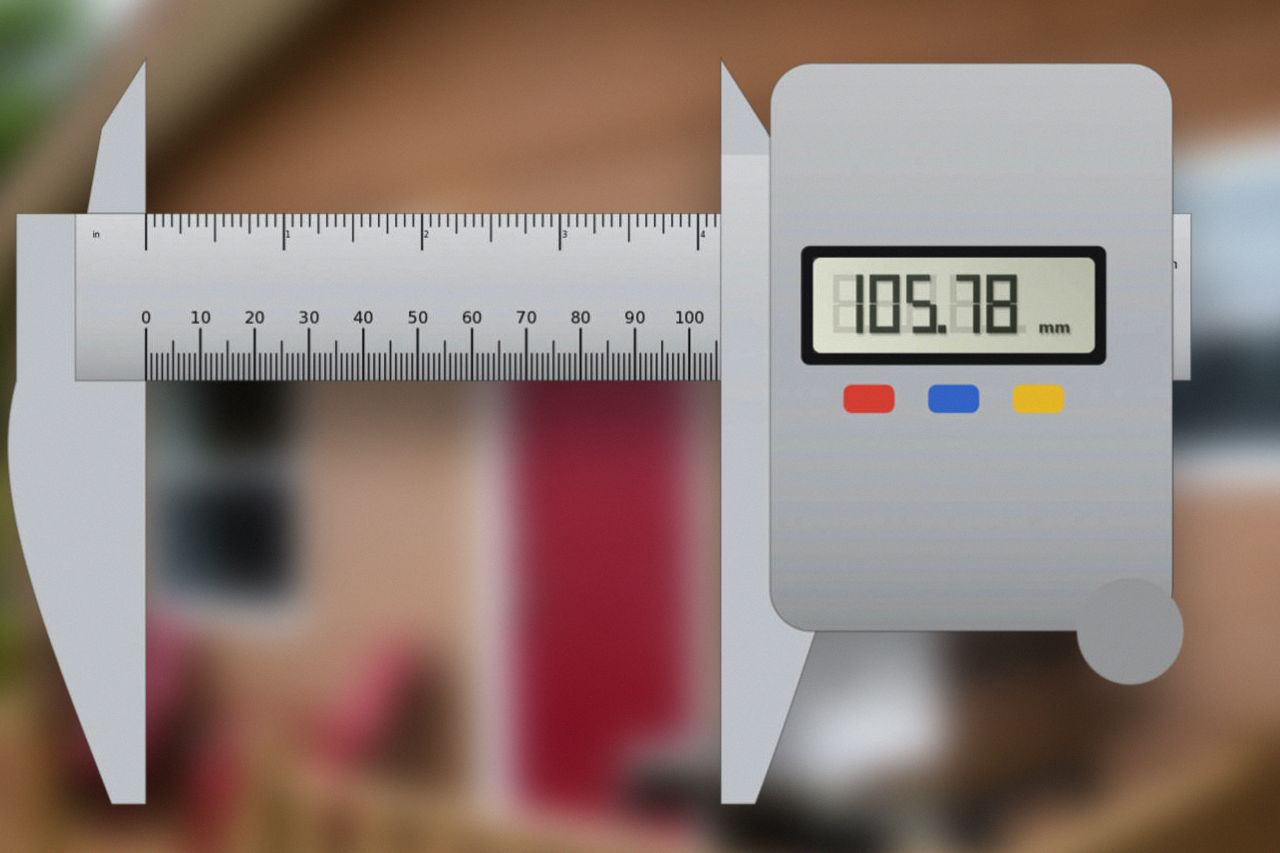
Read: 105.78mm
